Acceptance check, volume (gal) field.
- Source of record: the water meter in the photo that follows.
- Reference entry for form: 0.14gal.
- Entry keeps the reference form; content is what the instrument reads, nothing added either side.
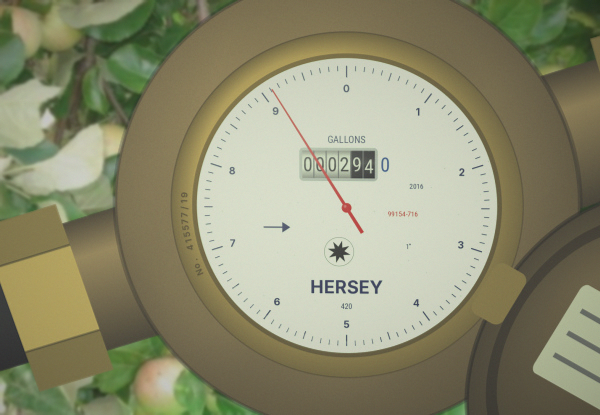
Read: 2939.1gal
